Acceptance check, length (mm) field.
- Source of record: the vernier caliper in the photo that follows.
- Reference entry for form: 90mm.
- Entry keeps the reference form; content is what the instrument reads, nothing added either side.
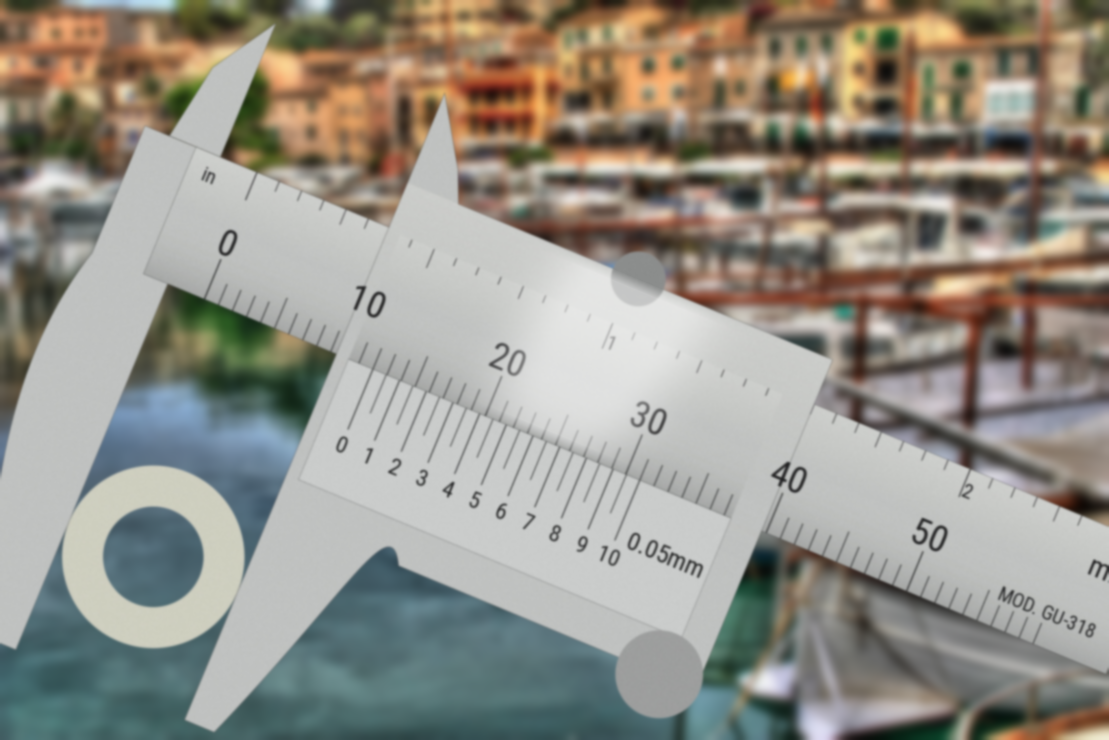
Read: 12.0mm
